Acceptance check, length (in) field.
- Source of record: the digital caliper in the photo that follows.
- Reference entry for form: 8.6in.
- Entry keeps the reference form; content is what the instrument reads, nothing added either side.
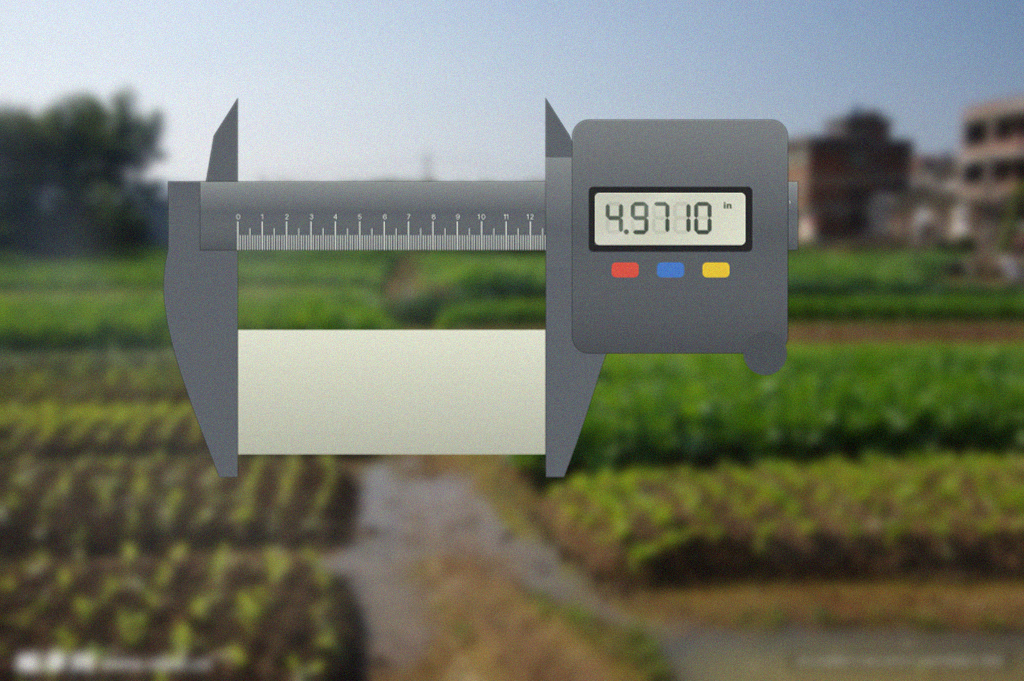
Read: 4.9710in
